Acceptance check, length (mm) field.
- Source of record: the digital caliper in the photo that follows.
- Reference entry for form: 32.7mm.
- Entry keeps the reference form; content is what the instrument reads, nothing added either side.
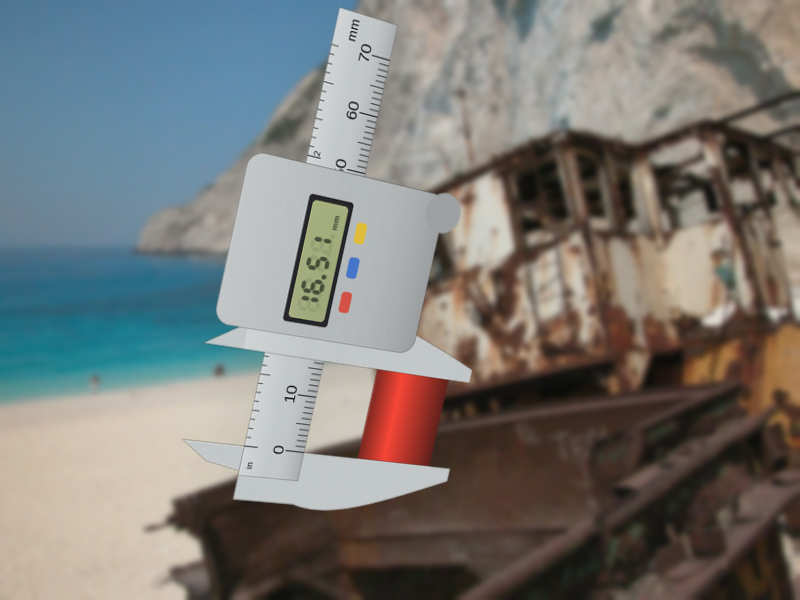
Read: 16.51mm
